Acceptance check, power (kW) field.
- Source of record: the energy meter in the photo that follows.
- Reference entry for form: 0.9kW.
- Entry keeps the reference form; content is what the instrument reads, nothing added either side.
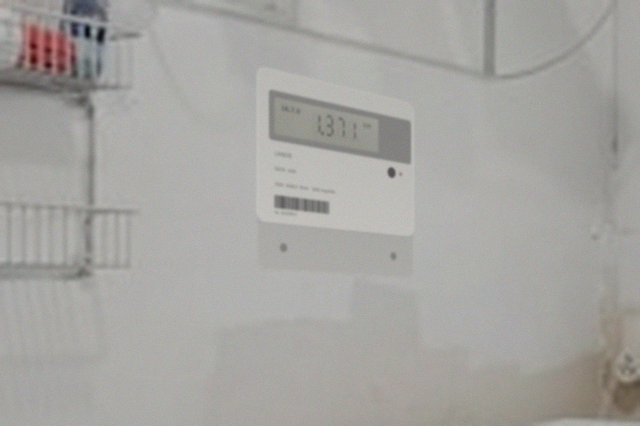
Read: 1.371kW
